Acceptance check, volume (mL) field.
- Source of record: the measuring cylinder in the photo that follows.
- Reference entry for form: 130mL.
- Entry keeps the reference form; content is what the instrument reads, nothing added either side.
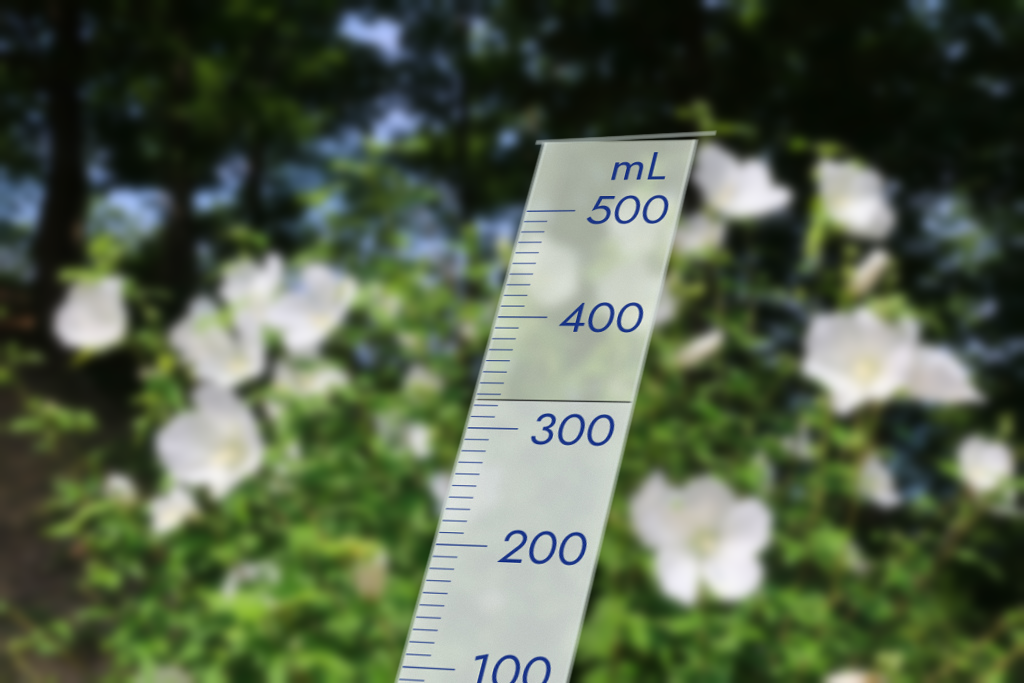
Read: 325mL
